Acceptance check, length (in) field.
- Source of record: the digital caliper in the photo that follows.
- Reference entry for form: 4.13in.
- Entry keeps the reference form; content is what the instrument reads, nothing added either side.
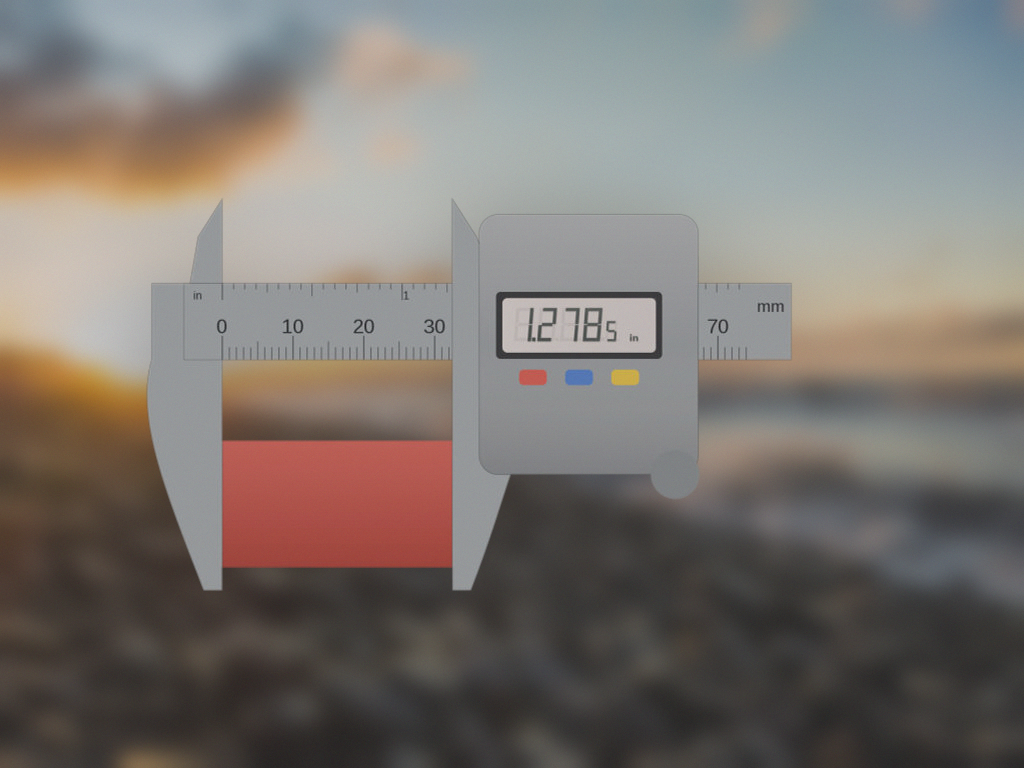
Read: 1.2785in
